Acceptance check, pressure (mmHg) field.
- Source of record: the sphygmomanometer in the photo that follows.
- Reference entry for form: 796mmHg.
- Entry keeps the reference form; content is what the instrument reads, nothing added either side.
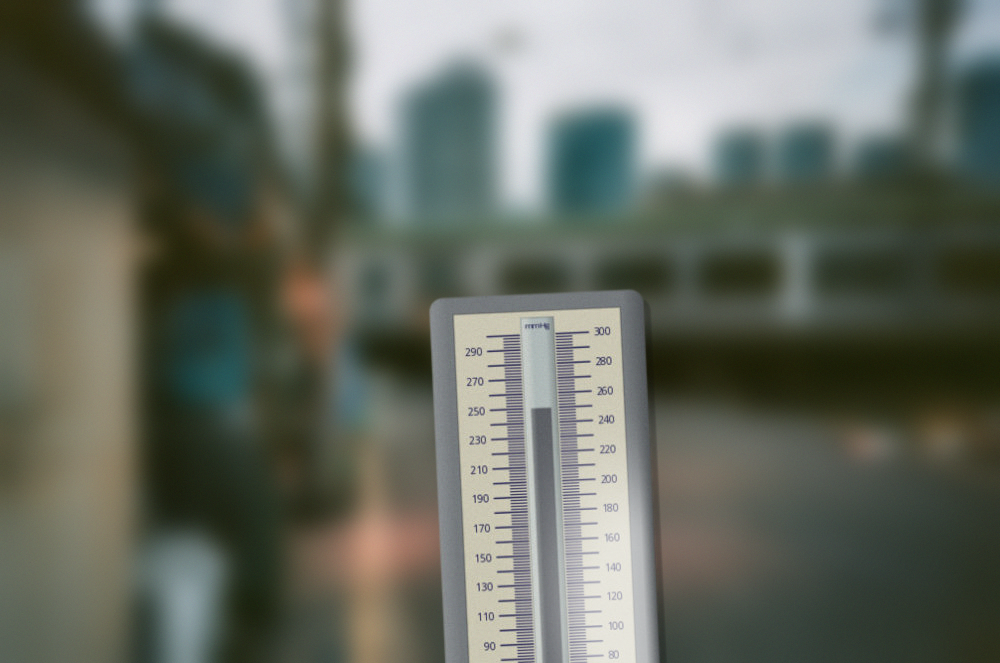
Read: 250mmHg
